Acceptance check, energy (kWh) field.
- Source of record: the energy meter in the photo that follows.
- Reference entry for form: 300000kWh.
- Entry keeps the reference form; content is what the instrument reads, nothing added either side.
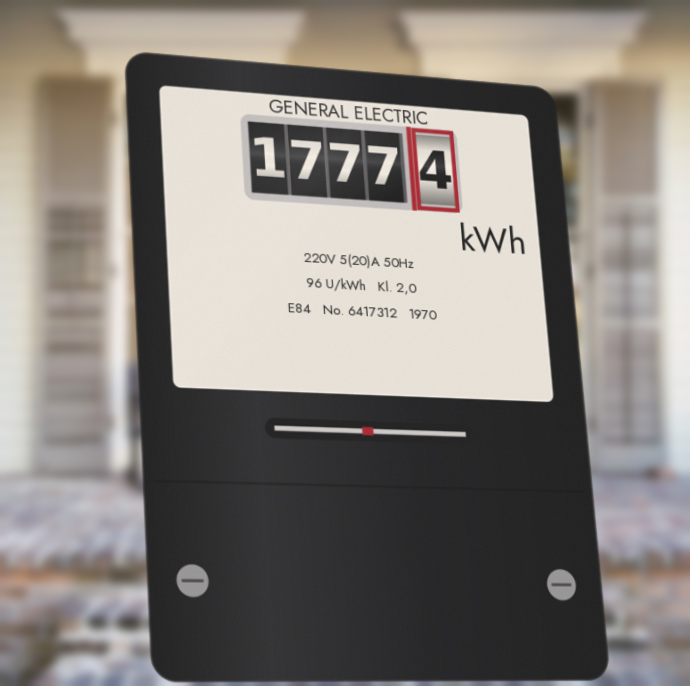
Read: 1777.4kWh
